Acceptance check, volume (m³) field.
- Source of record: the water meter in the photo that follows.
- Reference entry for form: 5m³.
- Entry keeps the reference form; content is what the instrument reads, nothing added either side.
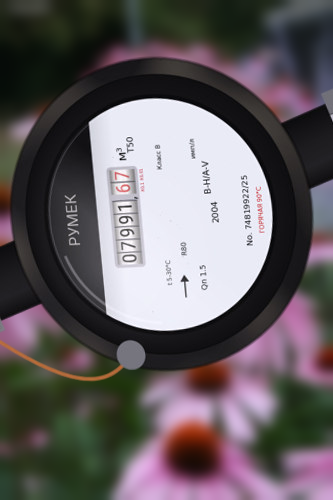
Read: 7991.67m³
